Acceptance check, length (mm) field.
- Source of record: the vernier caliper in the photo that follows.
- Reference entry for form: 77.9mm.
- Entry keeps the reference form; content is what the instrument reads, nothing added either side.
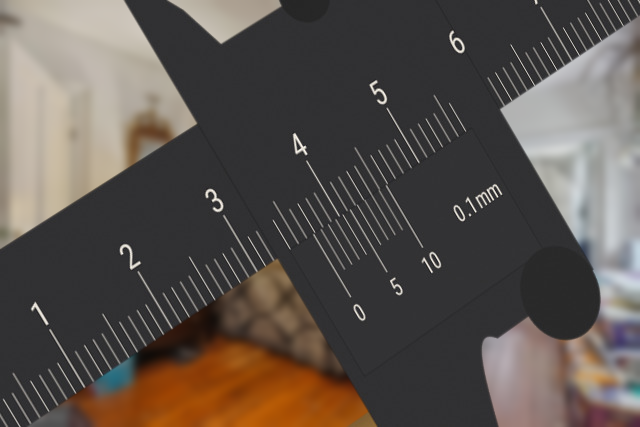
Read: 36.8mm
